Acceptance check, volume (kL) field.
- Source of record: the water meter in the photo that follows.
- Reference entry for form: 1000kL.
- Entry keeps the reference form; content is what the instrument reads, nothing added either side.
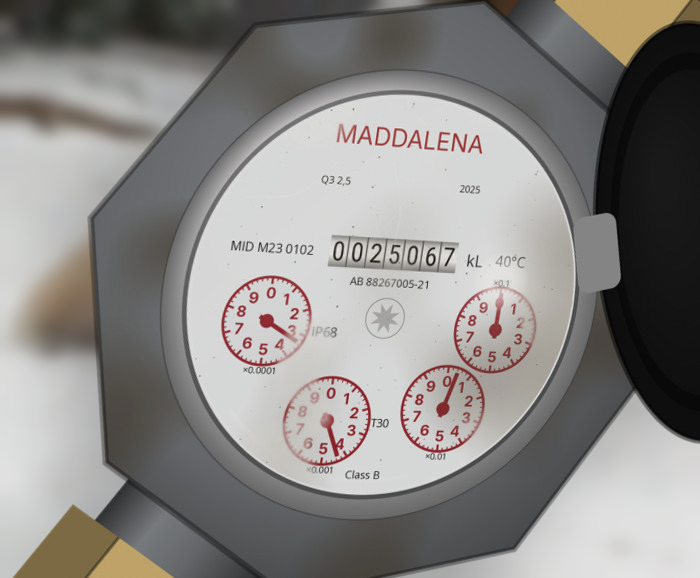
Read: 25067.0043kL
